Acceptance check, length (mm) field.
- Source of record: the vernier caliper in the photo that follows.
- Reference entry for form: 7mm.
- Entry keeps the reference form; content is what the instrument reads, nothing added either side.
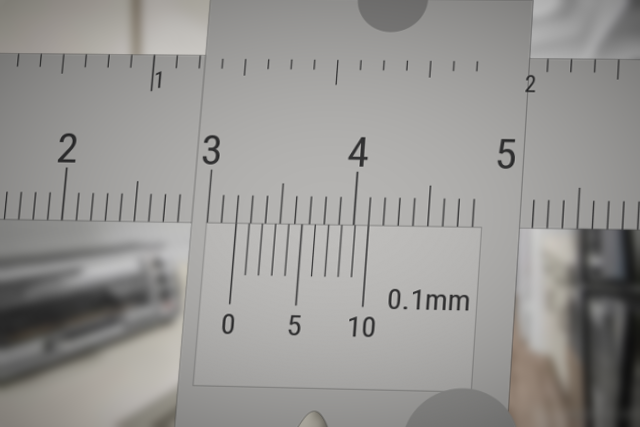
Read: 32.0mm
